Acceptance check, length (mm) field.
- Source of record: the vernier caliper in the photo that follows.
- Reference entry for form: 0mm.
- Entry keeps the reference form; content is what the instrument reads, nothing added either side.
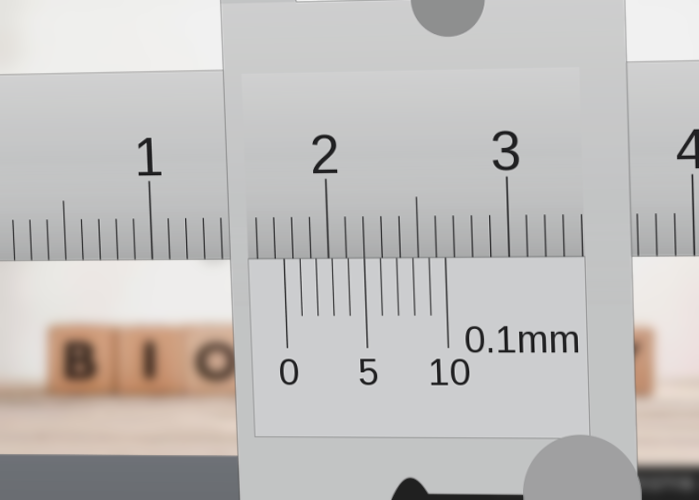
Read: 17.5mm
